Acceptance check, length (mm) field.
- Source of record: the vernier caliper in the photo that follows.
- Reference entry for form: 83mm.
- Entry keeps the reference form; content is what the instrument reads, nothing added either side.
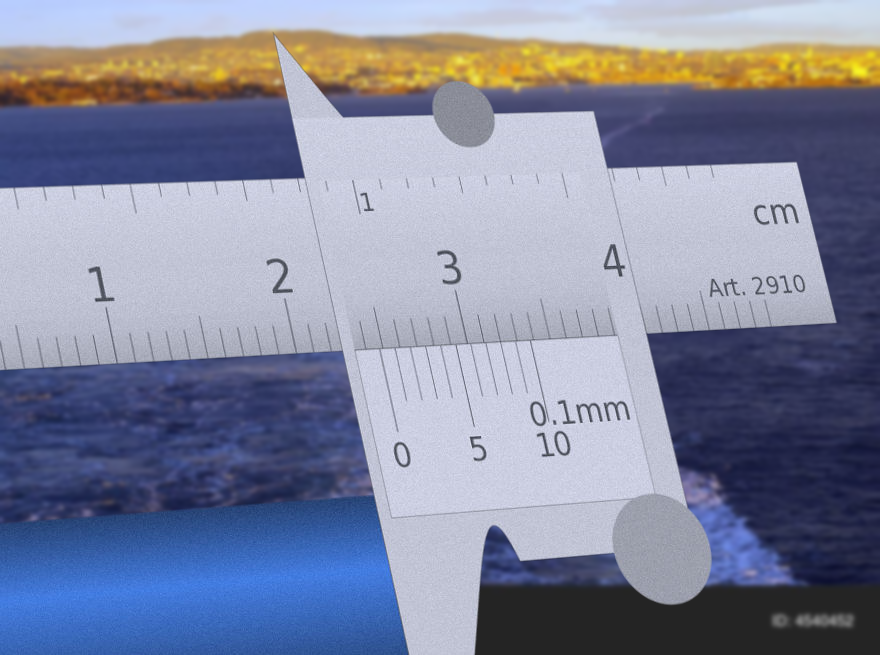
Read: 24.8mm
